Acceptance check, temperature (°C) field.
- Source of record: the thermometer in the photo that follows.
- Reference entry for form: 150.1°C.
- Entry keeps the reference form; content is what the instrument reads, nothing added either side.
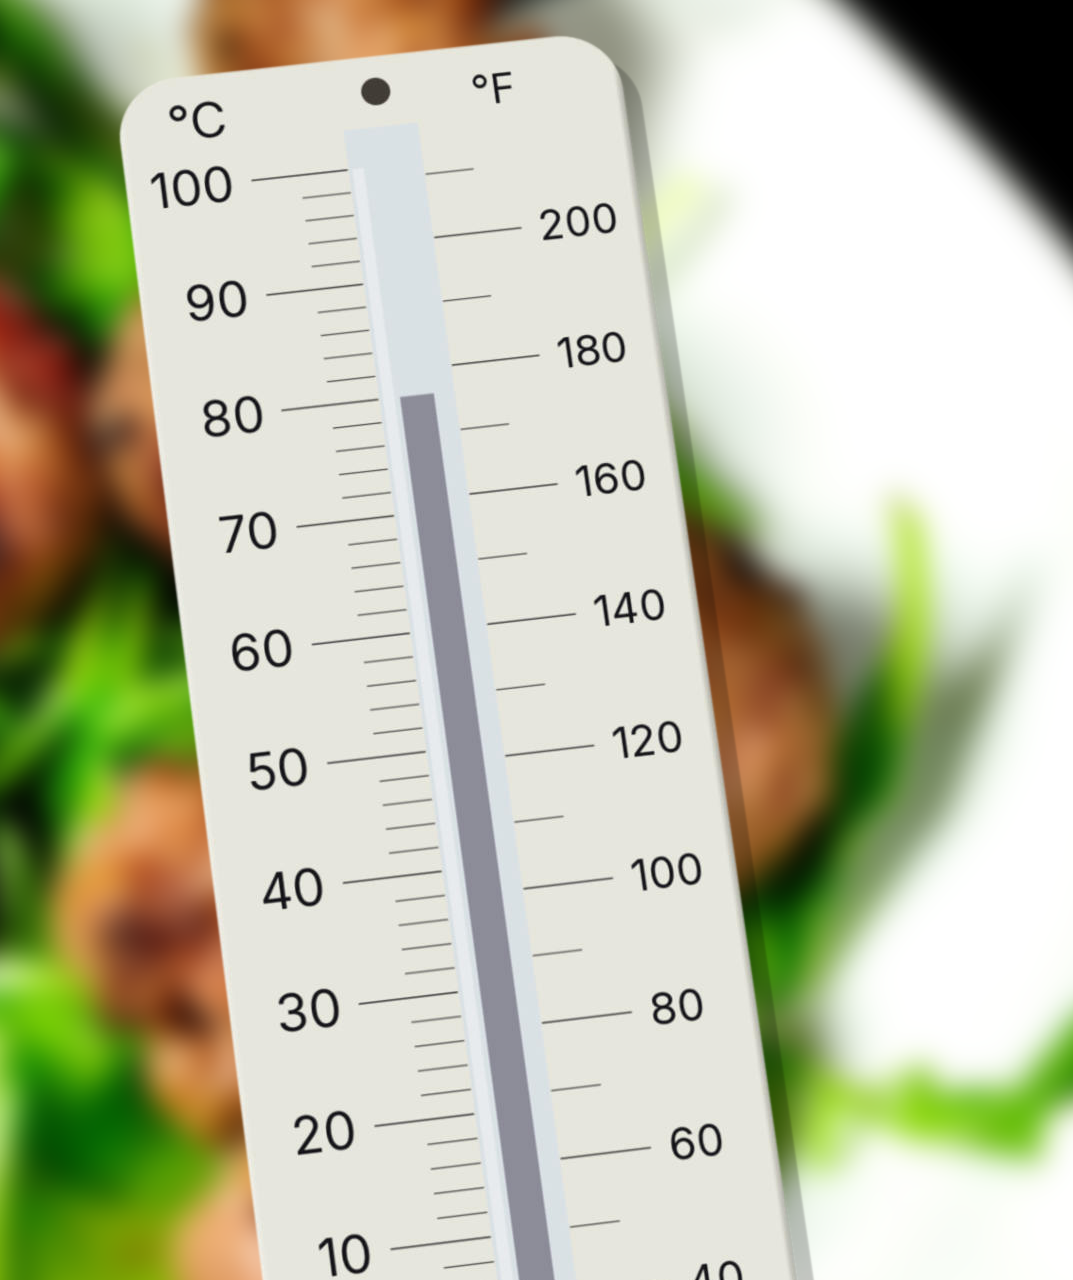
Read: 80°C
